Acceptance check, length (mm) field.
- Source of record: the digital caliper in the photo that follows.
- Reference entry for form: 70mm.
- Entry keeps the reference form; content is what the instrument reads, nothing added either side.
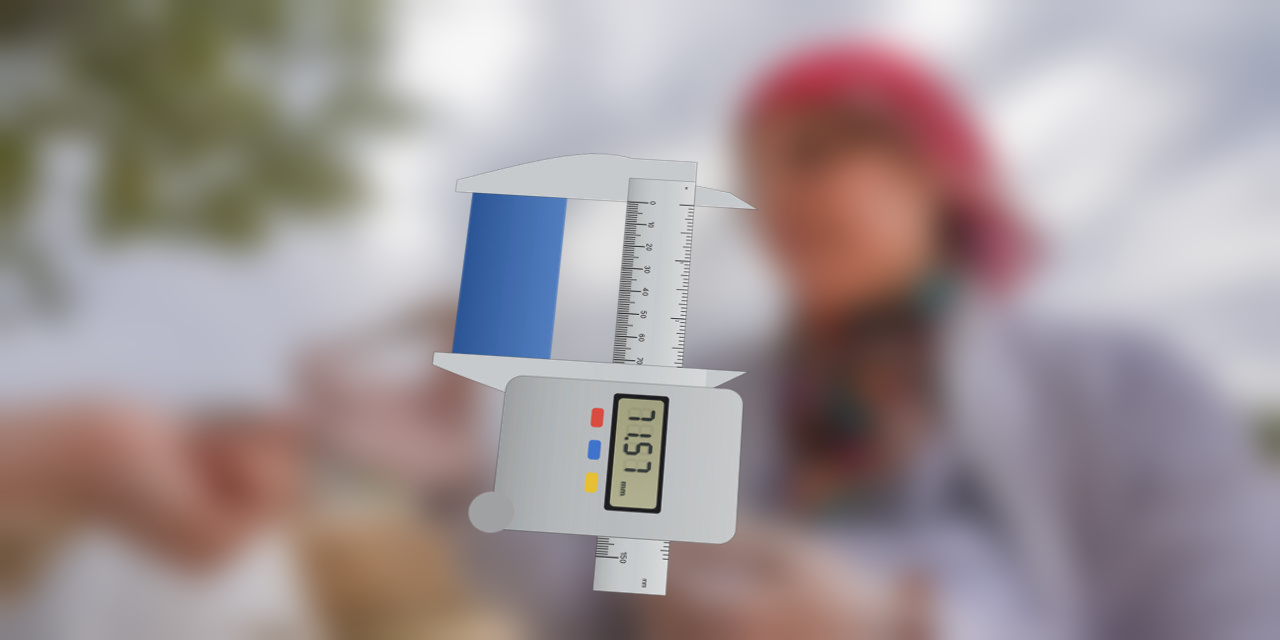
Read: 71.57mm
